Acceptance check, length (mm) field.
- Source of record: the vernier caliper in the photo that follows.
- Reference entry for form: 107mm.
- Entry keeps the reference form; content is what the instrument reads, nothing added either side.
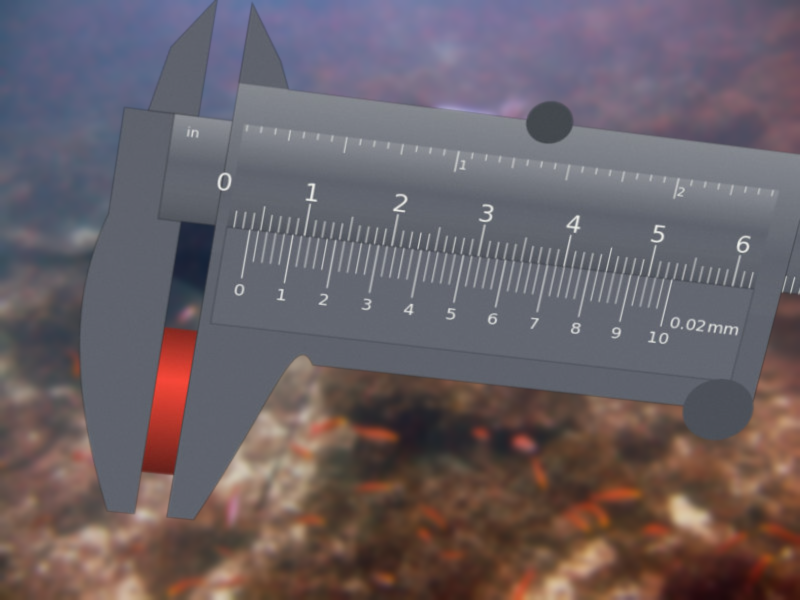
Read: 3.8mm
